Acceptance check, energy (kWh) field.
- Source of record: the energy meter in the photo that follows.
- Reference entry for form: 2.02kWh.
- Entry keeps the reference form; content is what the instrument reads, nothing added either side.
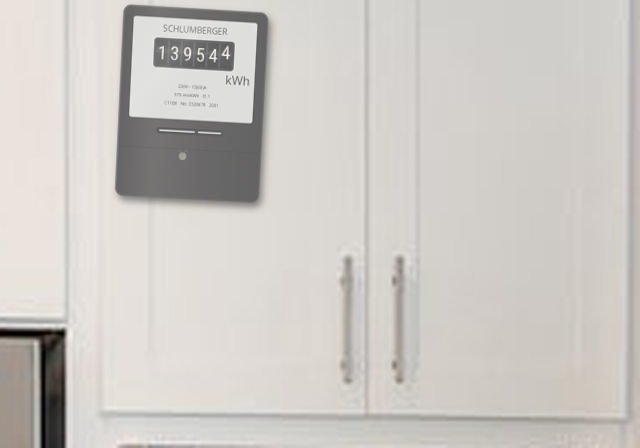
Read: 139544kWh
